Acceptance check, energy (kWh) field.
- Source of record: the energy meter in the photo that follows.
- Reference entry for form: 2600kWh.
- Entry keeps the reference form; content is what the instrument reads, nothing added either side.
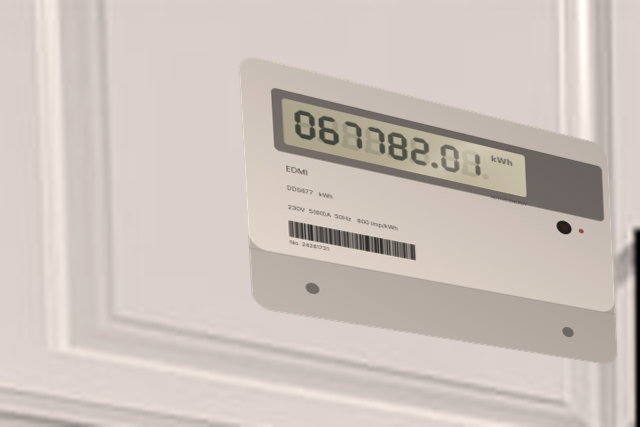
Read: 67782.01kWh
